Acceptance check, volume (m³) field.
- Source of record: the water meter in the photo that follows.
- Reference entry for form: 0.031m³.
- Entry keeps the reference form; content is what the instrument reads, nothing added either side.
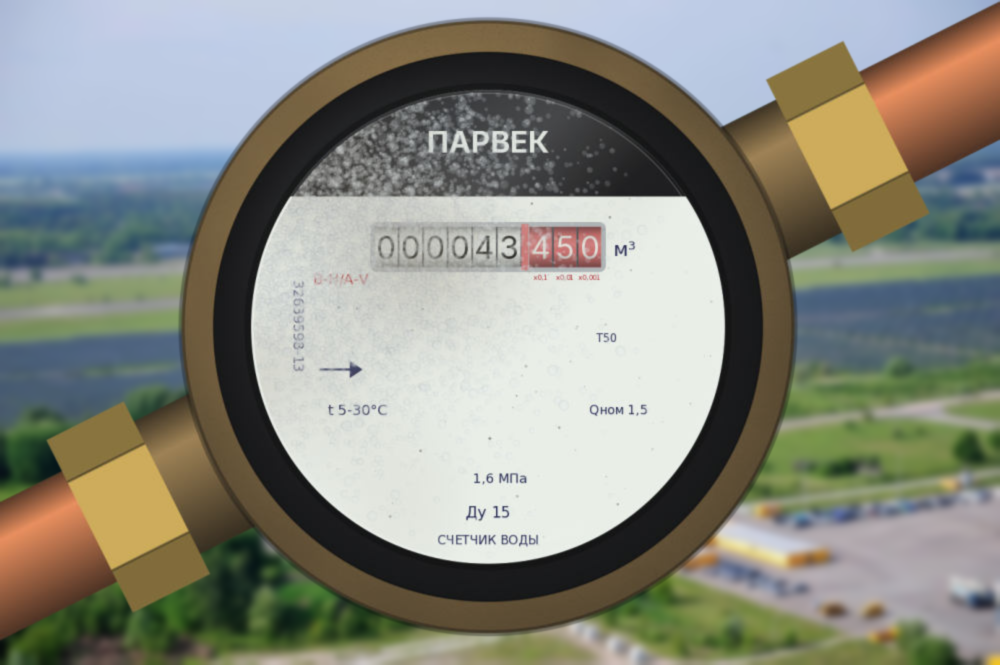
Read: 43.450m³
